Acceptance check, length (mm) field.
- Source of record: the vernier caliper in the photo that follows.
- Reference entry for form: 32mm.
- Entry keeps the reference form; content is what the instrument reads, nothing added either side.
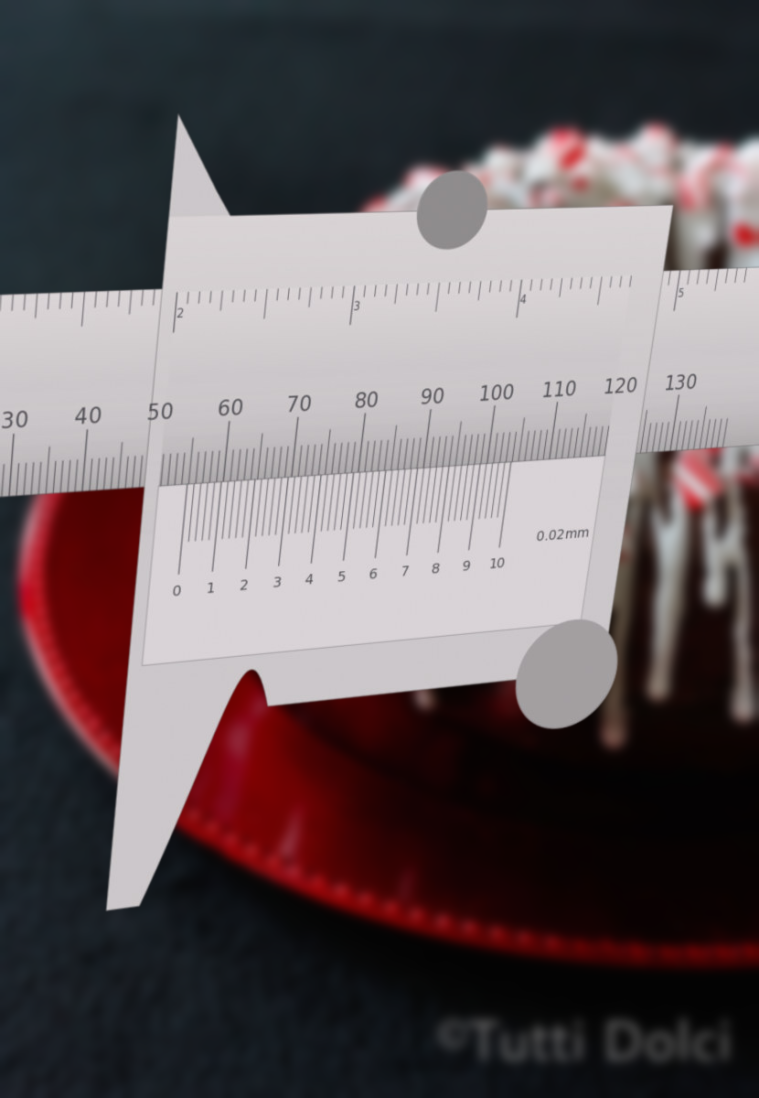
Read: 54.8mm
